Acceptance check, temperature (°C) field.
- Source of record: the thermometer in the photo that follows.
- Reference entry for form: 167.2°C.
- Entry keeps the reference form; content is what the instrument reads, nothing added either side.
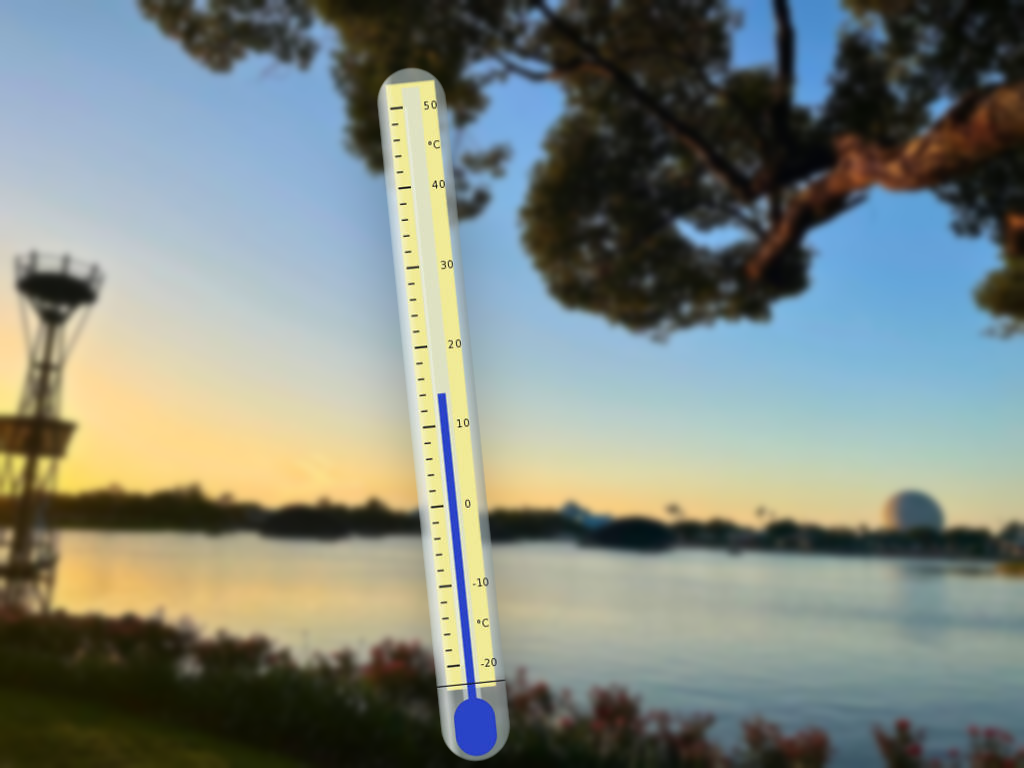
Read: 14°C
